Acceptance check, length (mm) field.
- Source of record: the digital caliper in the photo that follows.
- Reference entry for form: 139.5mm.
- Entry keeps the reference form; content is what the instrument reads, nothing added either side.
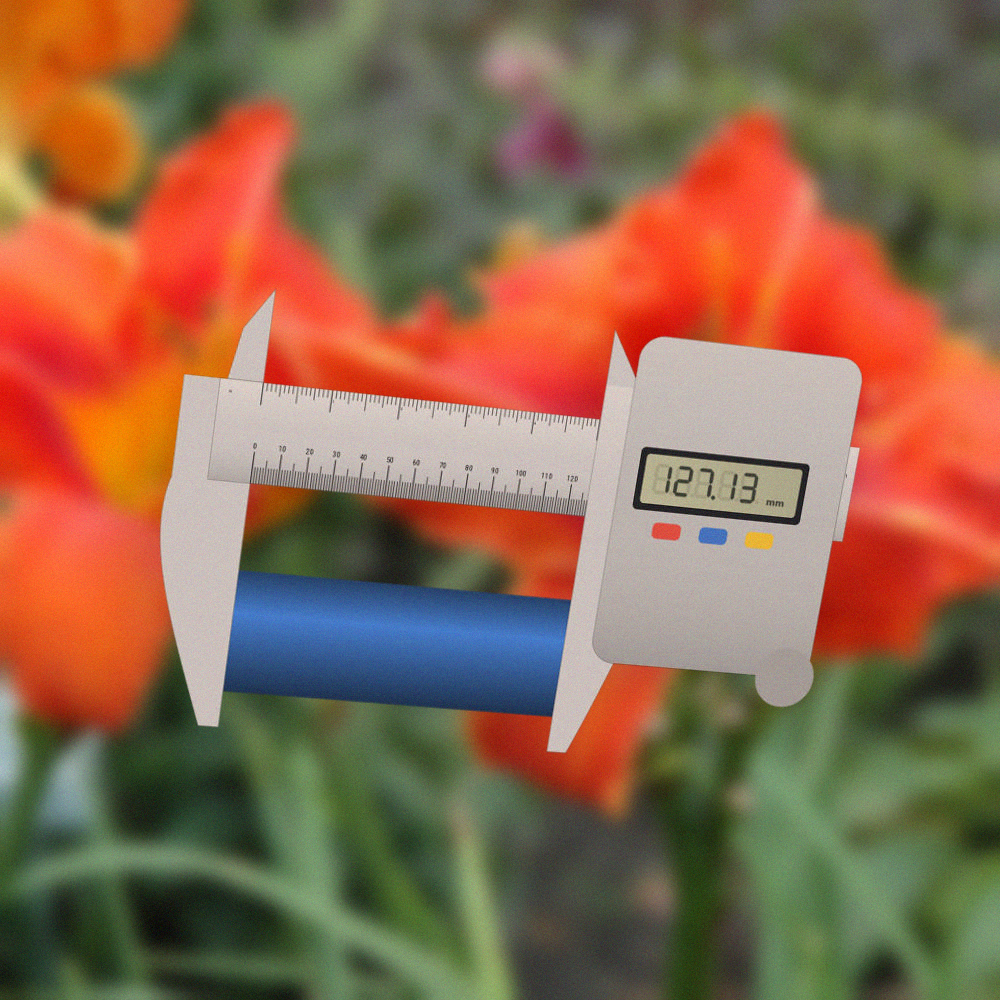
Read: 127.13mm
